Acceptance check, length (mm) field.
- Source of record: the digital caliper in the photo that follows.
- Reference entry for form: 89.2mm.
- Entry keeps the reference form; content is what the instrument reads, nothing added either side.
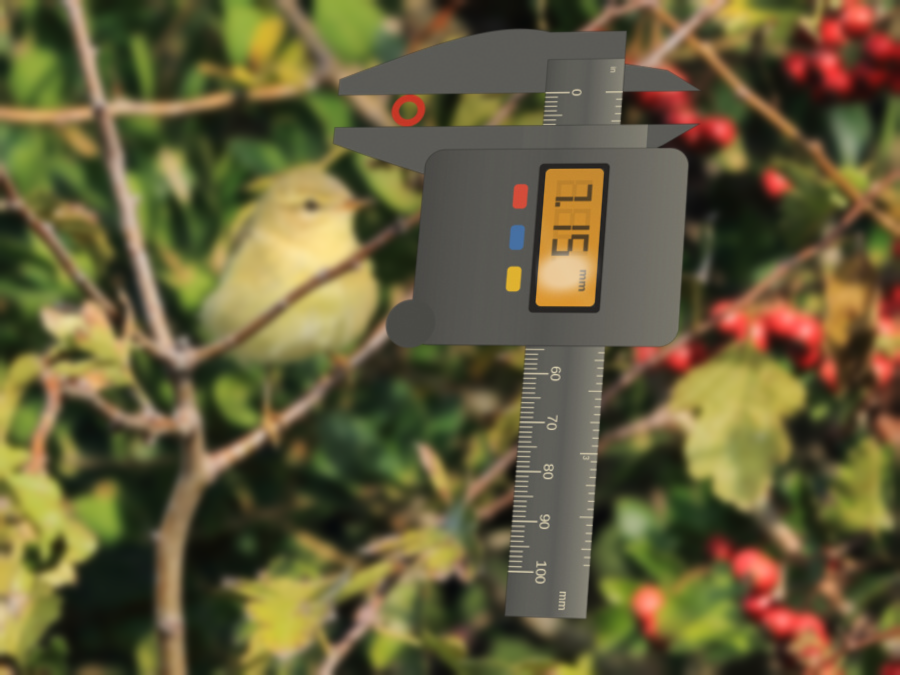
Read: 7.15mm
